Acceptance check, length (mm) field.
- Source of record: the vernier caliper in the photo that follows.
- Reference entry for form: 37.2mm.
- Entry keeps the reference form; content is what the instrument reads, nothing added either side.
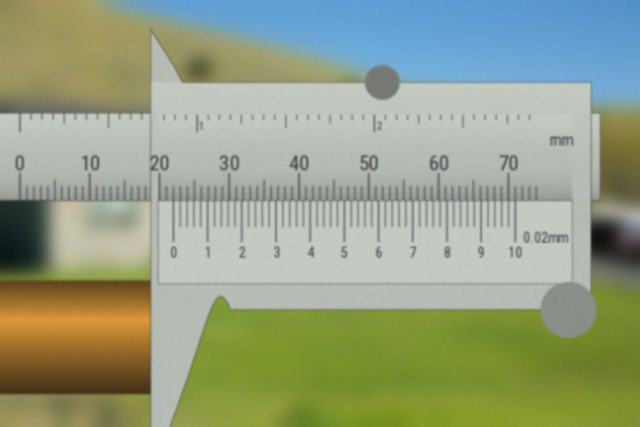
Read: 22.0mm
